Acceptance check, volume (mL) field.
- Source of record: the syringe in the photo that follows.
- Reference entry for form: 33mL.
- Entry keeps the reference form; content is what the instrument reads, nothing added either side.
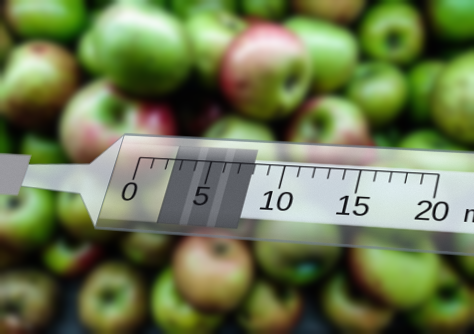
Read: 2.5mL
